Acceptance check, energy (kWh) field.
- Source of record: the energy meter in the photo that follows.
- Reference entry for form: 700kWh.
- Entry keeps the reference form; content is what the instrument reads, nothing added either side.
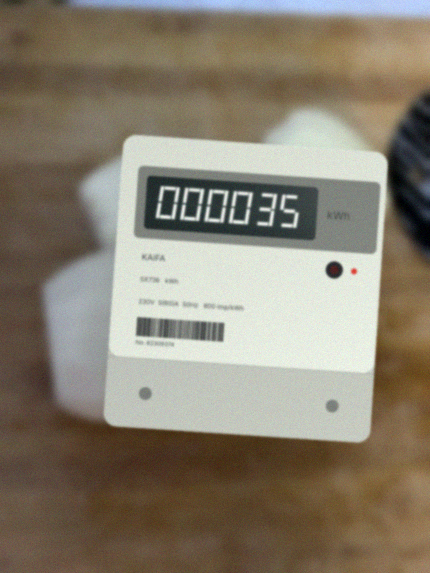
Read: 35kWh
